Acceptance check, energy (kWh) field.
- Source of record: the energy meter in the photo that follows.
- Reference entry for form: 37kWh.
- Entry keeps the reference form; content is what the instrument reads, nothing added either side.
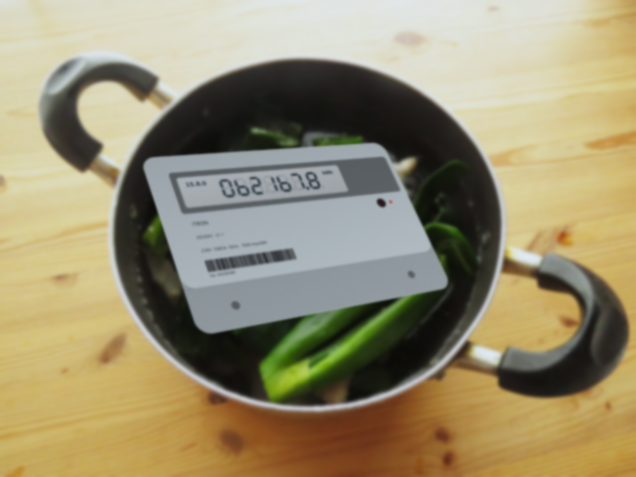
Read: 62167.8kWh
